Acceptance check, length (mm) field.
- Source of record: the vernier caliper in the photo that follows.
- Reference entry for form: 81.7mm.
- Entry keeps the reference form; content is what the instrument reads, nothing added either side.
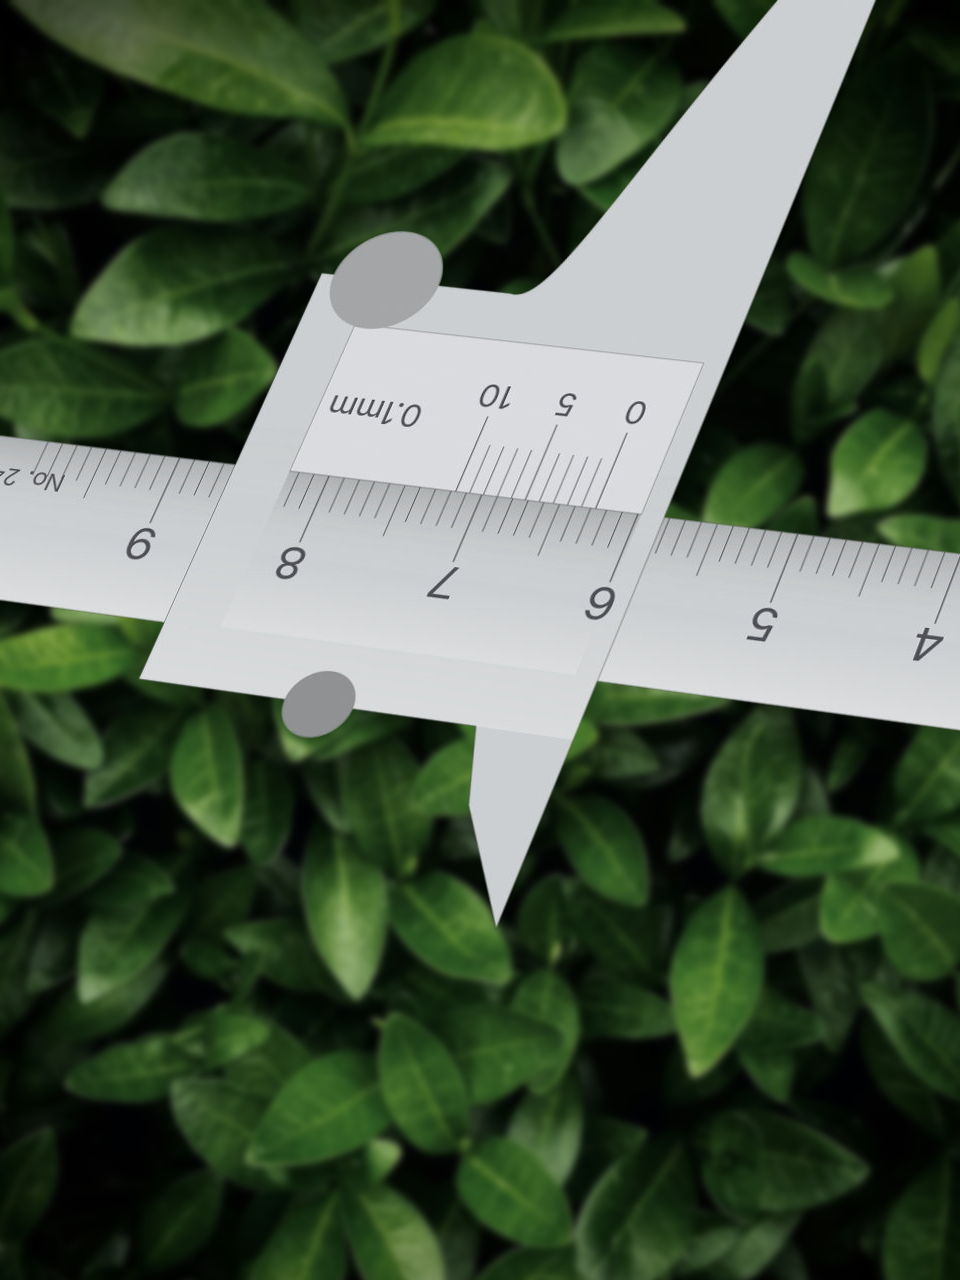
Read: 62.7mm
